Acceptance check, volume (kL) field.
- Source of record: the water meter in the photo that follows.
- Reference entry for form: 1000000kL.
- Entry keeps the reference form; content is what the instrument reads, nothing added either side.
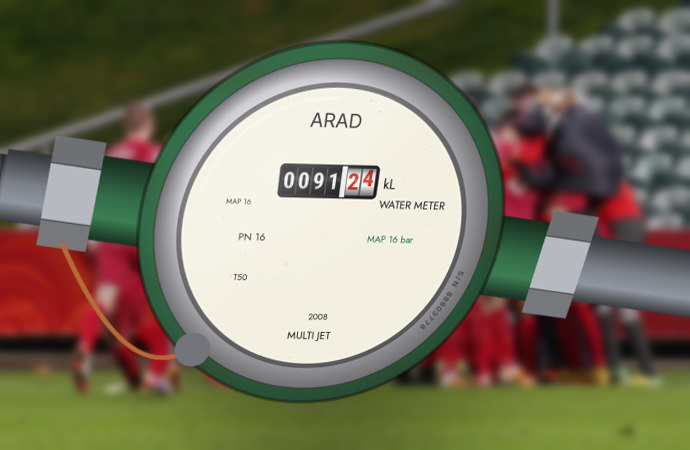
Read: 91.24kL
